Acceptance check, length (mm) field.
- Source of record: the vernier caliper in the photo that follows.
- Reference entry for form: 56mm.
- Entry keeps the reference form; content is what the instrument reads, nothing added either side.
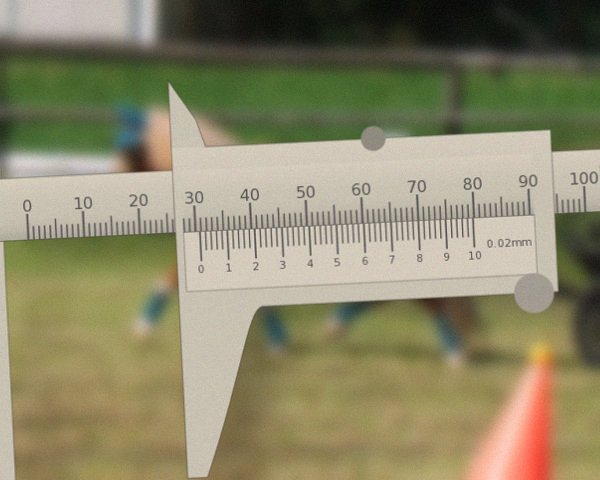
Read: 30.8mm
